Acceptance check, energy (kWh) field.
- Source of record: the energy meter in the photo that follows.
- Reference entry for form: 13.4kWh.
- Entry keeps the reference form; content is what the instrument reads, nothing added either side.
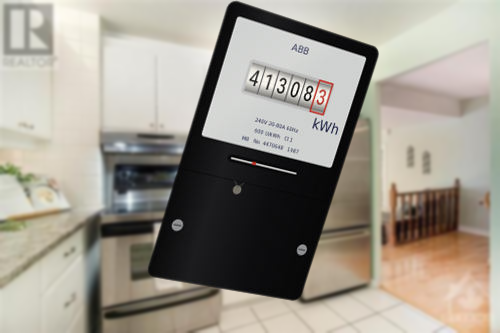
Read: 41308.3kWh
